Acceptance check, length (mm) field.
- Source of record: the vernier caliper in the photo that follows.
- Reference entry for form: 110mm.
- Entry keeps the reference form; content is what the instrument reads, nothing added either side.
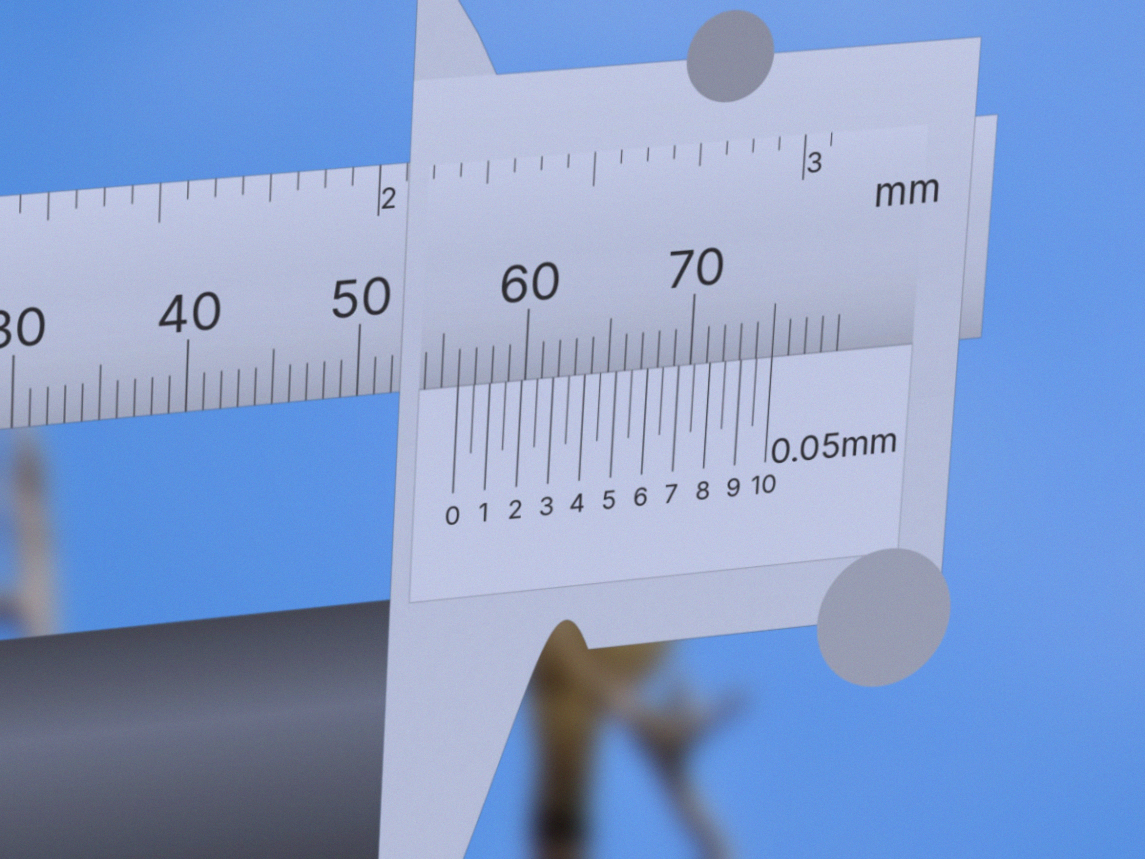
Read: 56.0mm
